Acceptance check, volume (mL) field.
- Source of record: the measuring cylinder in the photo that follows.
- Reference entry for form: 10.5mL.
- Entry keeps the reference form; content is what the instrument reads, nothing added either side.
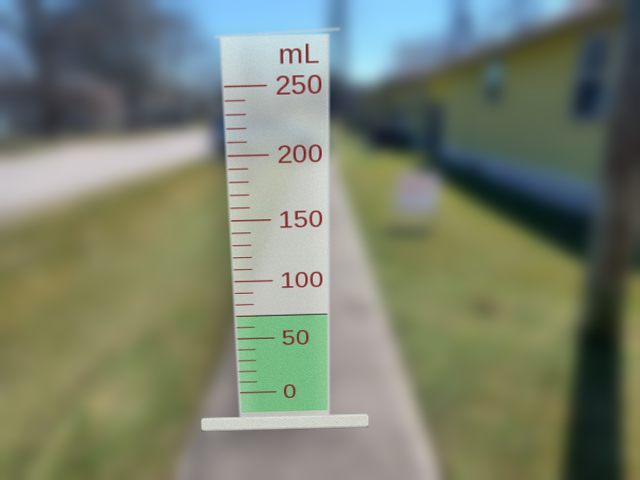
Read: 70mL
